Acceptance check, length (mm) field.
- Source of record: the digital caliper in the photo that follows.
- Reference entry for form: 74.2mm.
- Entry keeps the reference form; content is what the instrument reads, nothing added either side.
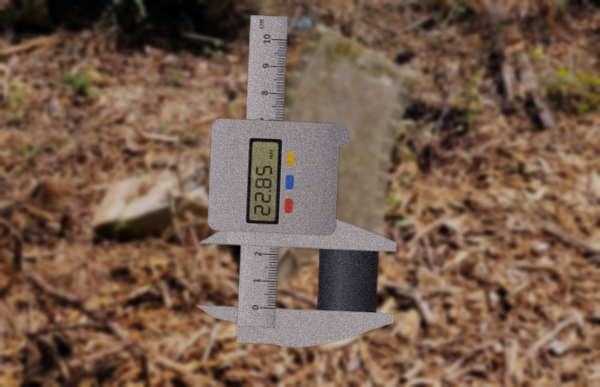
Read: 22.85mm
